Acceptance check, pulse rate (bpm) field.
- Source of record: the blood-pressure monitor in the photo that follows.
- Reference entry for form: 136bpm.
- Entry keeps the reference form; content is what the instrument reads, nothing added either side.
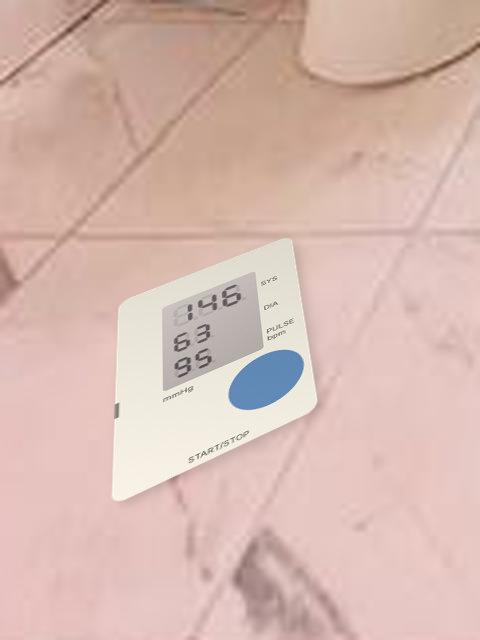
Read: 95bpm
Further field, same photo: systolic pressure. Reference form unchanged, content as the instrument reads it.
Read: 146mmHg
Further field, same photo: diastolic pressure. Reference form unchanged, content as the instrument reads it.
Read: 63mmHg
